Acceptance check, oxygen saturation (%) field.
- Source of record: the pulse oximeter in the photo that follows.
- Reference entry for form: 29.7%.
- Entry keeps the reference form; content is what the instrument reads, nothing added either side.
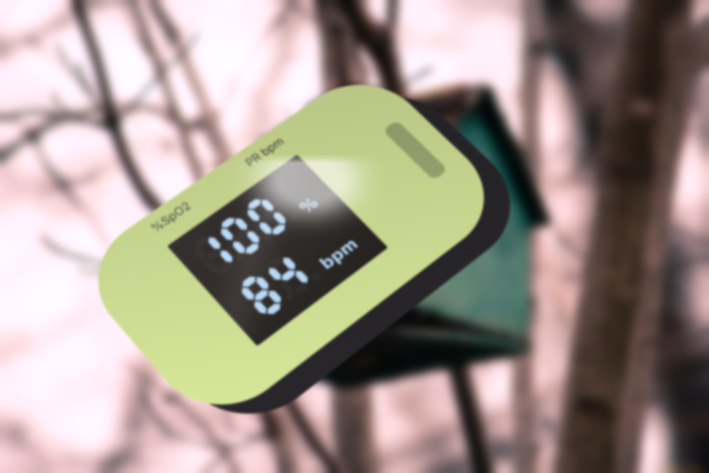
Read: 100%
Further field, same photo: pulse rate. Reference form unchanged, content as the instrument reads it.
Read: 84bpm
